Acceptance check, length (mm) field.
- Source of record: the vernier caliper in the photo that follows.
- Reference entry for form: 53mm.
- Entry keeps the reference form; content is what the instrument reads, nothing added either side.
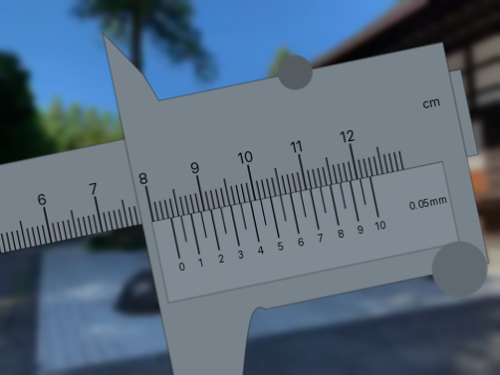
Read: 83.5mm
